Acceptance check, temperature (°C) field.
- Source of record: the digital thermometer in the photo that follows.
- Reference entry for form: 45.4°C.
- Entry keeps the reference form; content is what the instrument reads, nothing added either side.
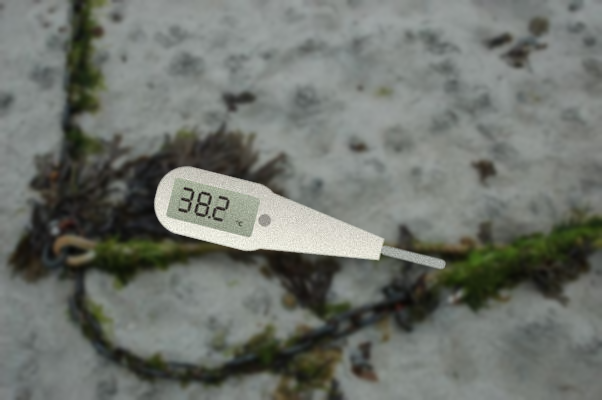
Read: 38.2°C
